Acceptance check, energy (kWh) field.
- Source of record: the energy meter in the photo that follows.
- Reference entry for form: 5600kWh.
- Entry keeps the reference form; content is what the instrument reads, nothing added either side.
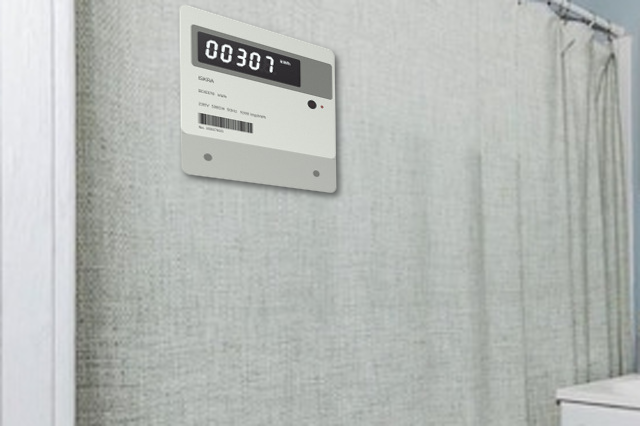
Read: 307kWh
